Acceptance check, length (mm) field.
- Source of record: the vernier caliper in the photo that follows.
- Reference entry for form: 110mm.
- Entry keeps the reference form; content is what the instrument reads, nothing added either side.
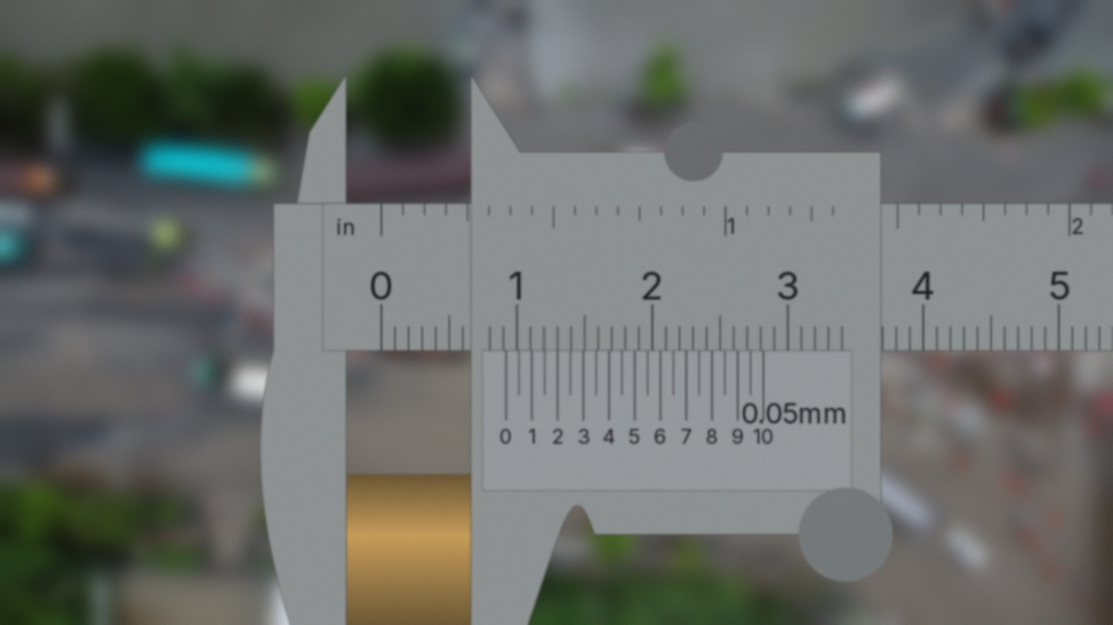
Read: 9.2mm
